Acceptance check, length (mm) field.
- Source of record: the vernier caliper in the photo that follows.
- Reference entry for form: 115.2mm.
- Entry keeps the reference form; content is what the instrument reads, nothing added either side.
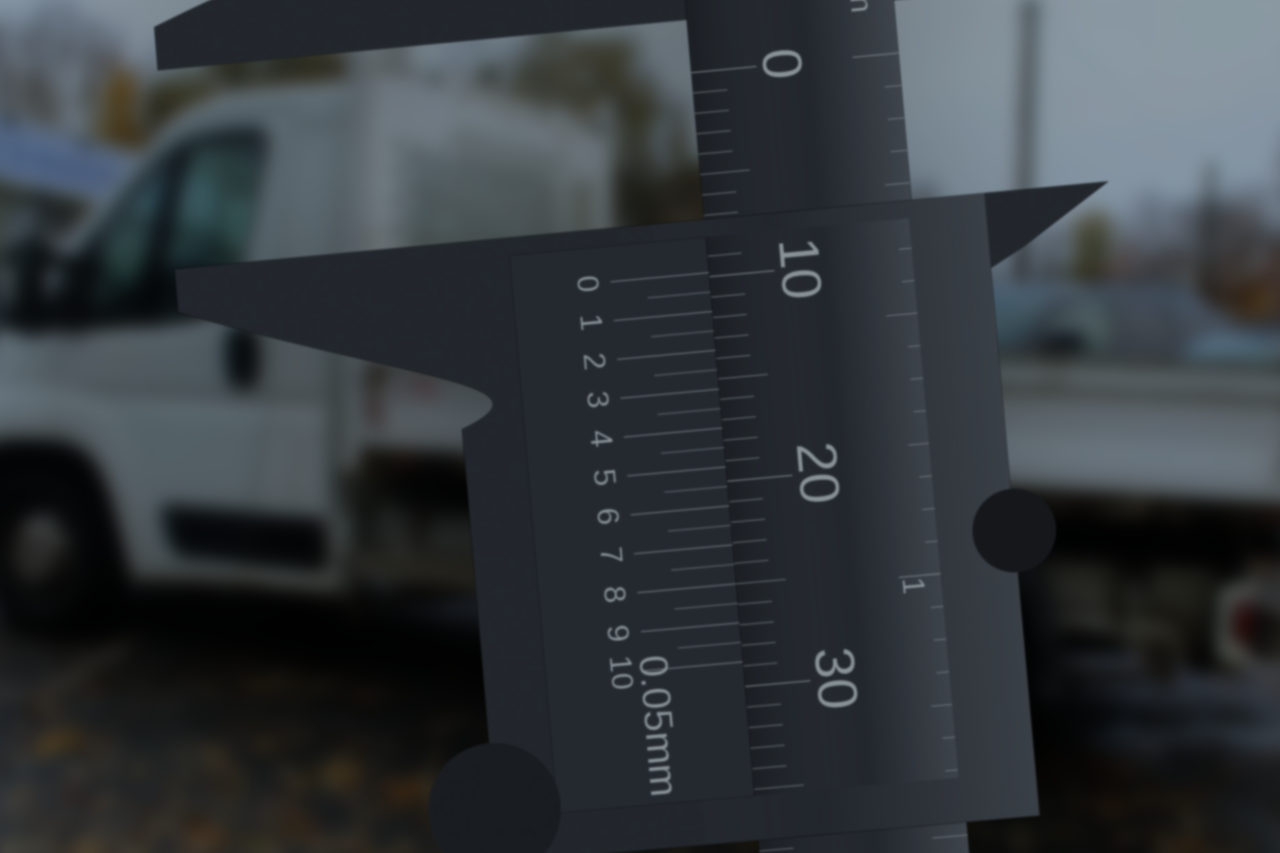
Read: 9.8mm
